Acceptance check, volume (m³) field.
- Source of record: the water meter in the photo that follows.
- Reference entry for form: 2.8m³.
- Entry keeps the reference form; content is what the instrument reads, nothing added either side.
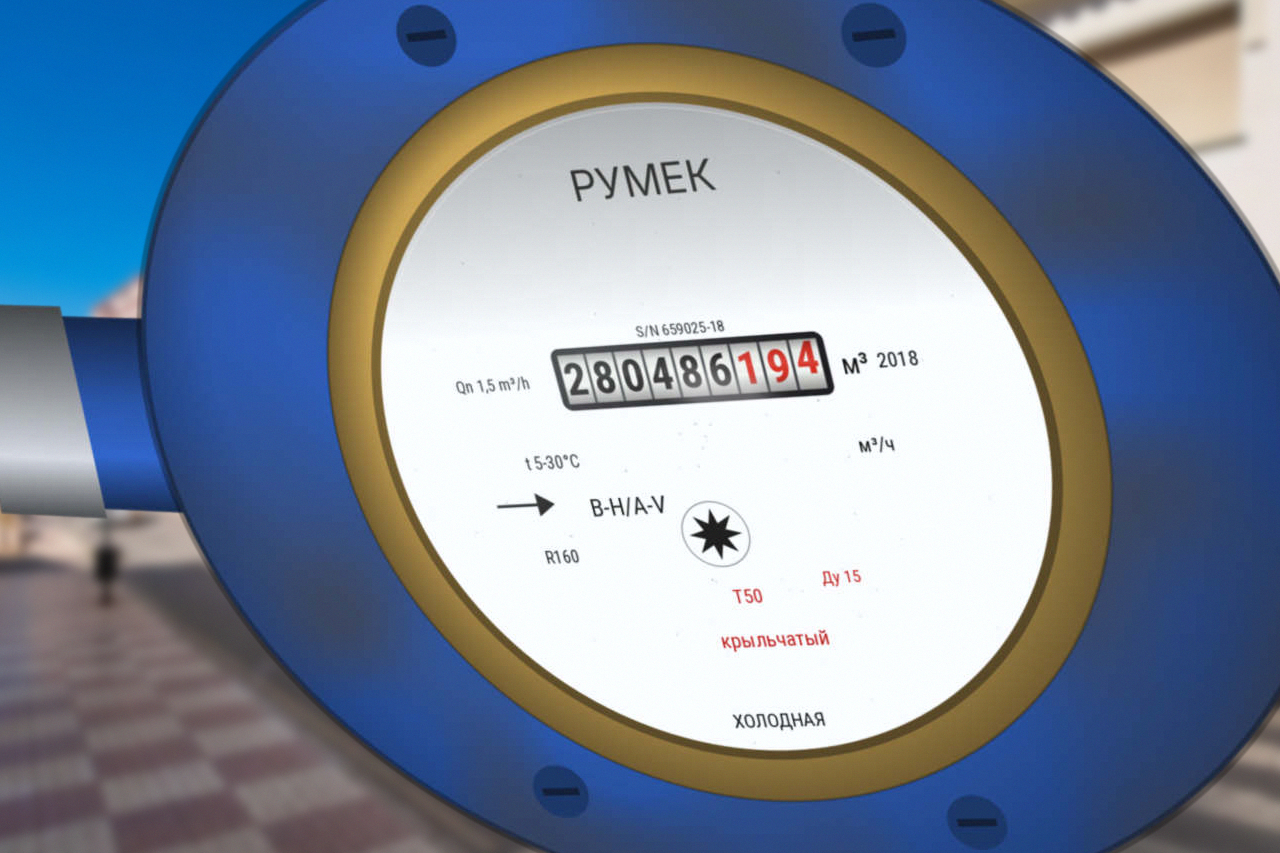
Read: 280486.194m³
